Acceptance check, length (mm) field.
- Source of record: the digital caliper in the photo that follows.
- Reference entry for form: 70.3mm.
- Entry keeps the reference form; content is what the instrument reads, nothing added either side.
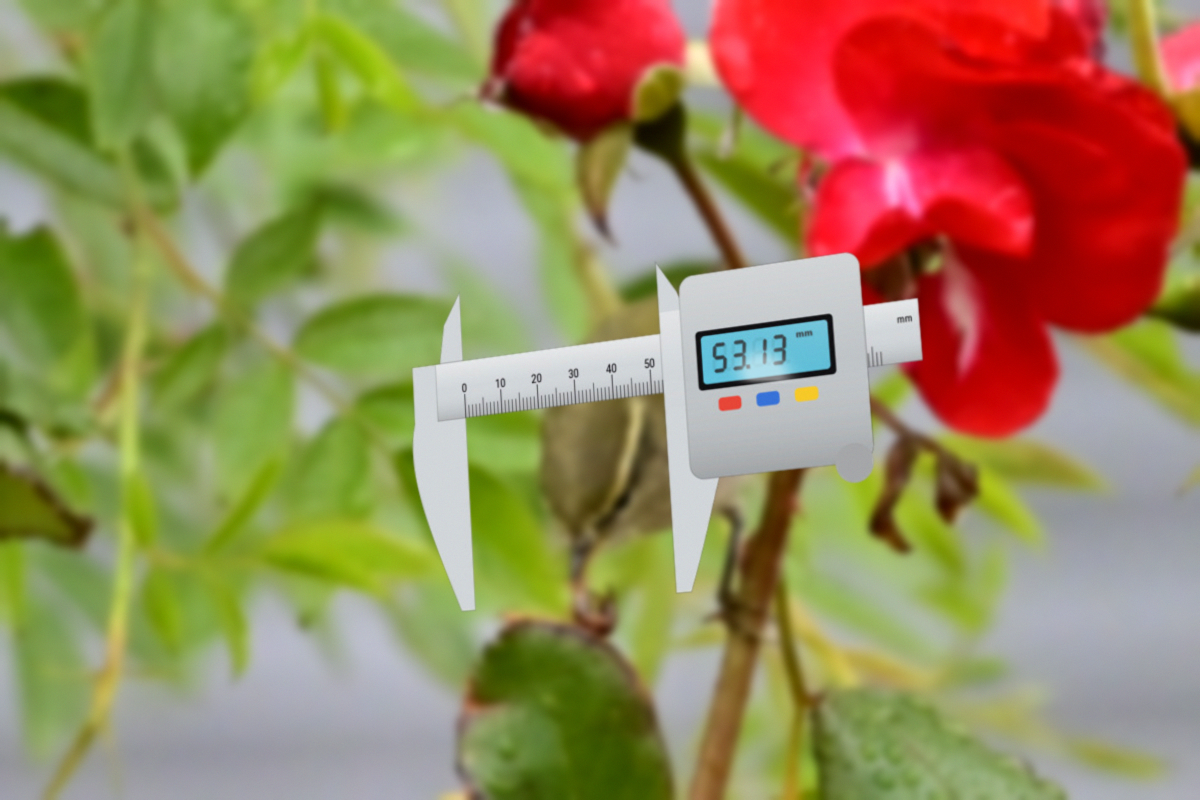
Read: 53.13mm
